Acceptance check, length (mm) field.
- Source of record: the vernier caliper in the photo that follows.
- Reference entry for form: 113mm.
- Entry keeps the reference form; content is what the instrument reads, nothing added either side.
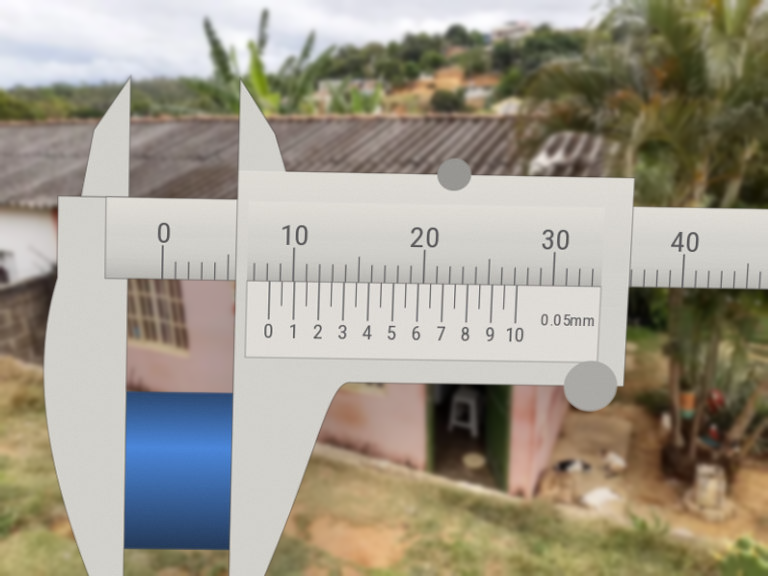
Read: 8.2mm
